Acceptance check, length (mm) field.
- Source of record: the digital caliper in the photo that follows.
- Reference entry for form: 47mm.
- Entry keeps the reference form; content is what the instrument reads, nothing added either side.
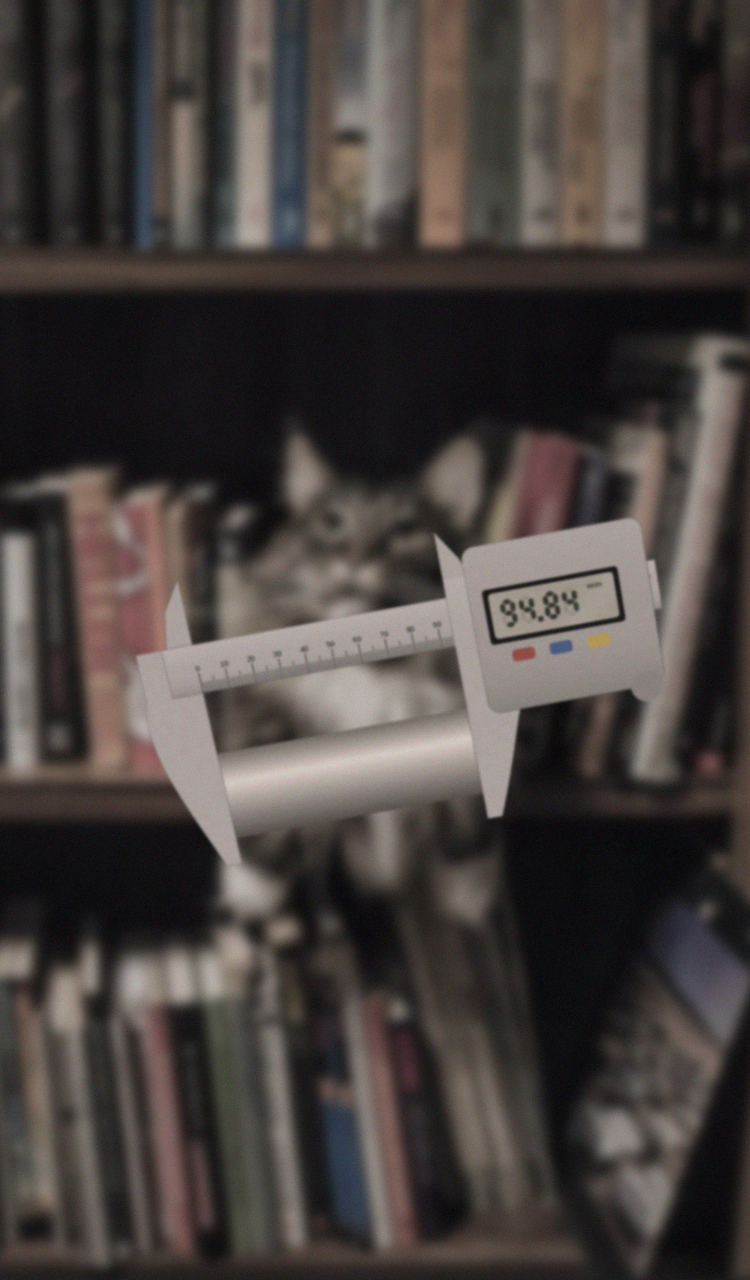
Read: 94.84mm
